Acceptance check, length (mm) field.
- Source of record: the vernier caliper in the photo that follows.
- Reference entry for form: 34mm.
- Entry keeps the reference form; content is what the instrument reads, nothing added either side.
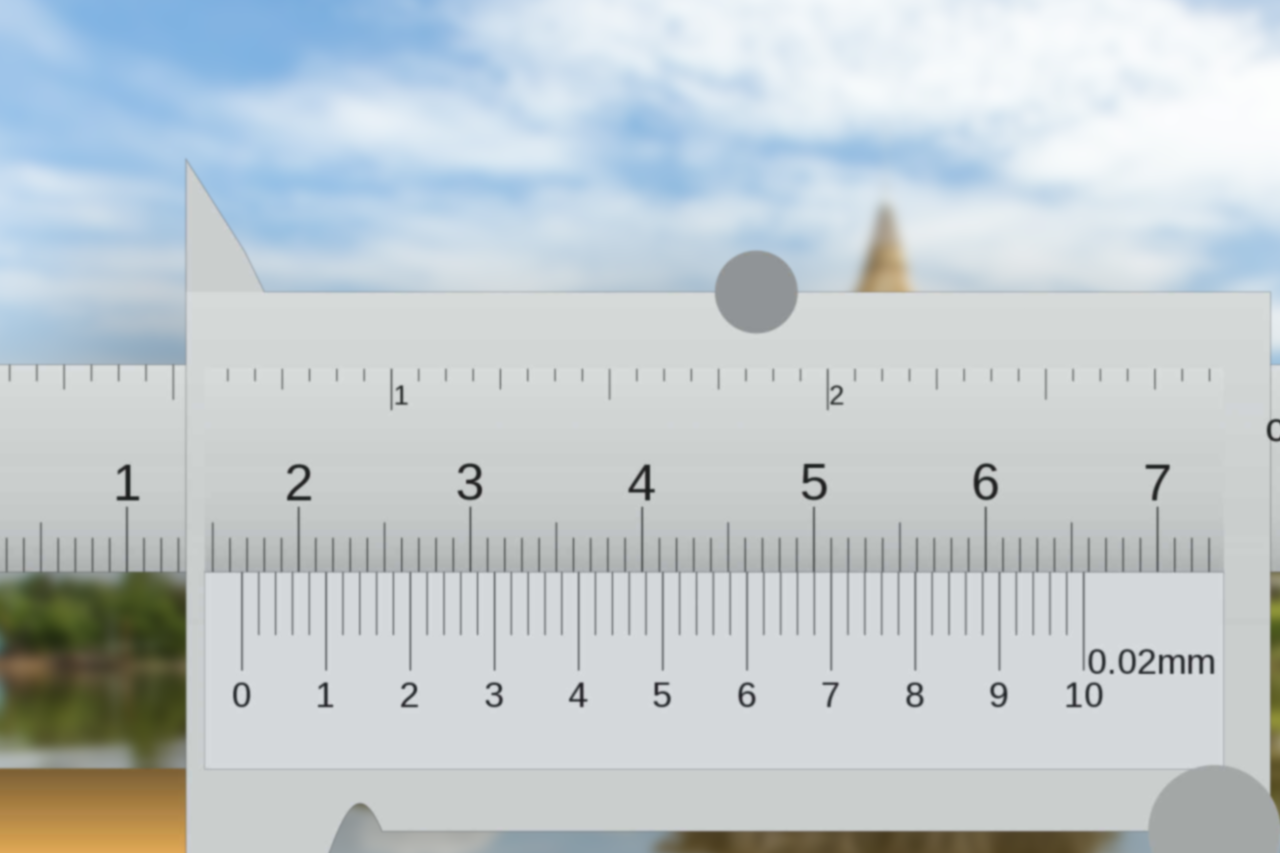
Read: 16.7mm
